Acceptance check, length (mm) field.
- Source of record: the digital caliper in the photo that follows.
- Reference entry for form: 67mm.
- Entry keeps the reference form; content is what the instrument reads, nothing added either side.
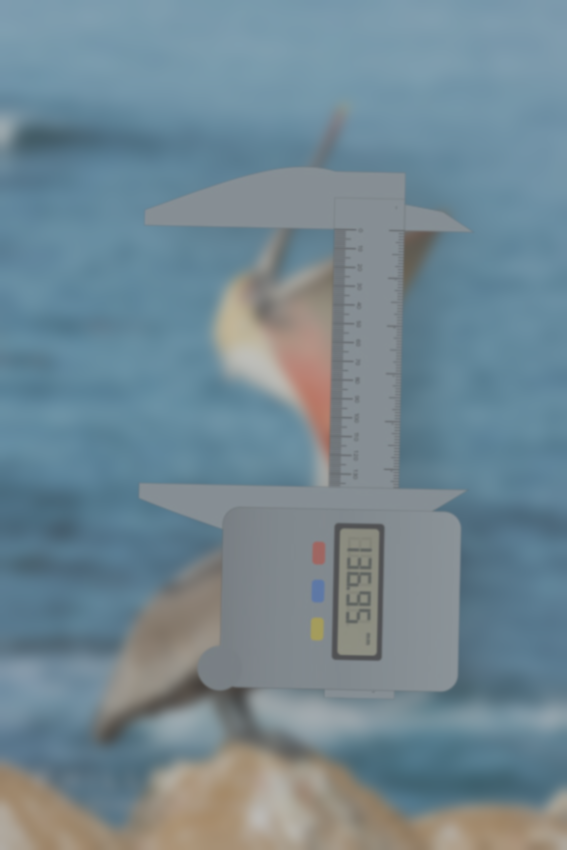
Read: 136.95mm
